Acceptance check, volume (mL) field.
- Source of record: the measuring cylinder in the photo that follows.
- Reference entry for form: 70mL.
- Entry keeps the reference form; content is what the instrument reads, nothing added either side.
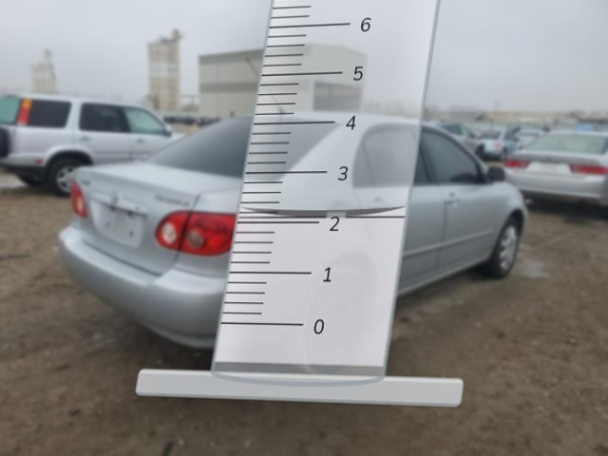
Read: 2.1mL
